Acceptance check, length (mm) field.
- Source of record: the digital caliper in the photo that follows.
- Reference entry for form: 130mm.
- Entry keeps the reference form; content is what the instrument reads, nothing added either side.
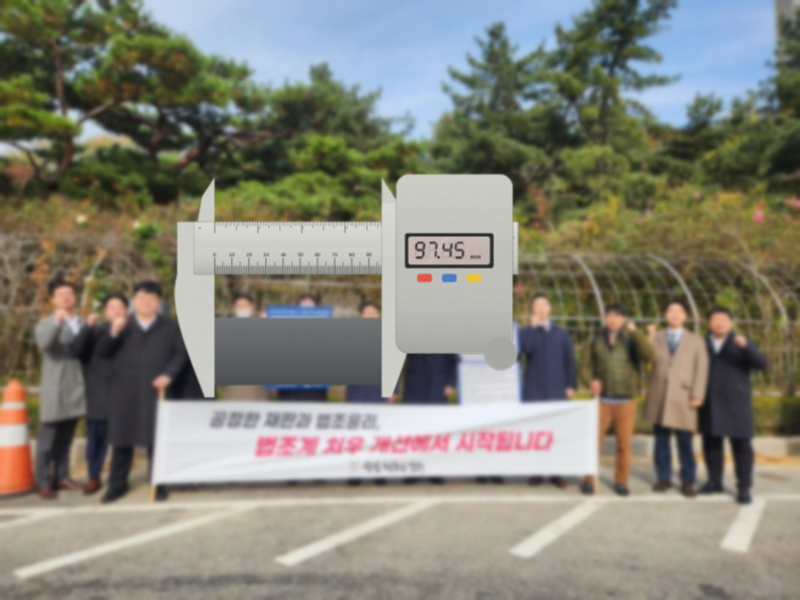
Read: 97.45mm
